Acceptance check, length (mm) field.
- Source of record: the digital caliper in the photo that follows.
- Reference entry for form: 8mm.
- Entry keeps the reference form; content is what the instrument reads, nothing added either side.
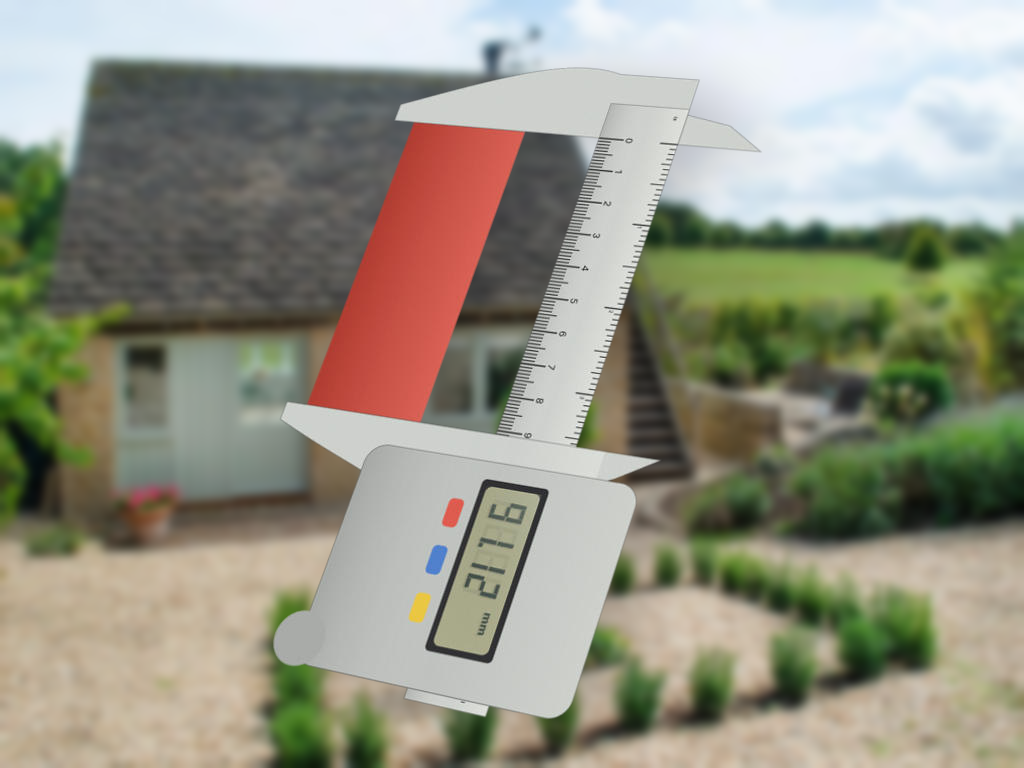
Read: 91.12mm
